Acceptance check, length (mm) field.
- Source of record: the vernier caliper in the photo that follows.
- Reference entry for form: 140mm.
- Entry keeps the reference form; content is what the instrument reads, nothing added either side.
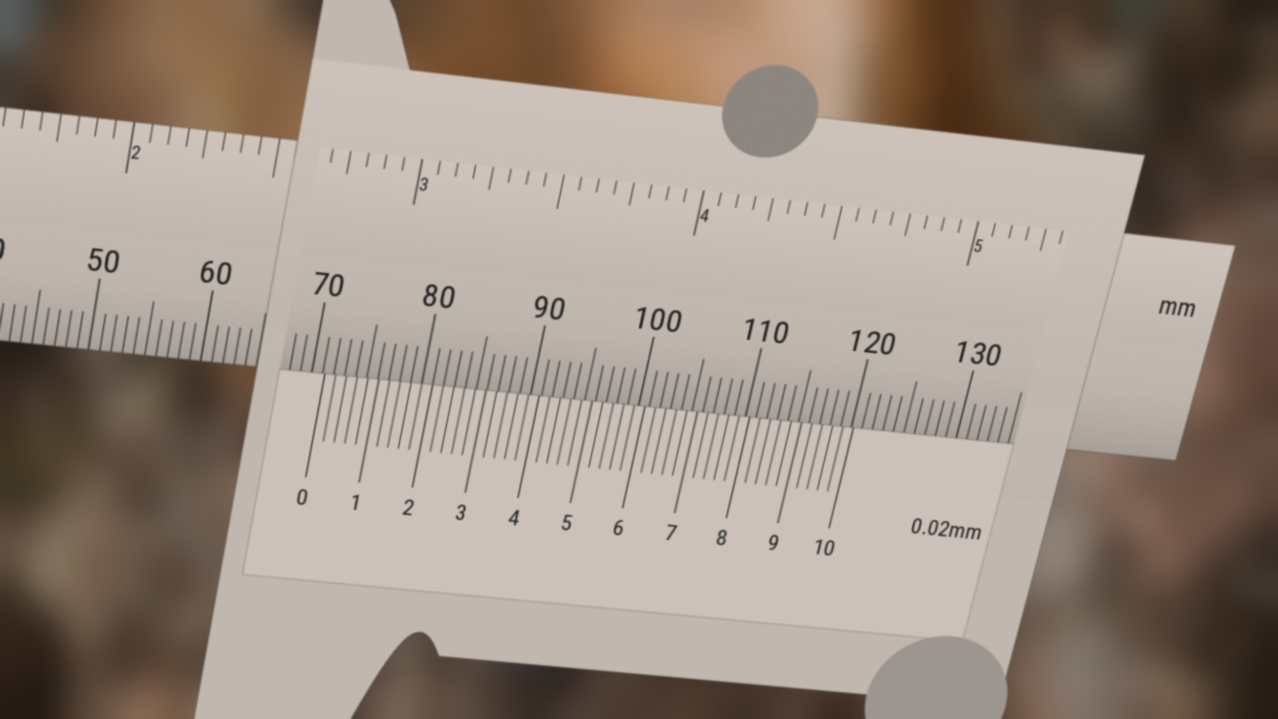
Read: 71.2mm
